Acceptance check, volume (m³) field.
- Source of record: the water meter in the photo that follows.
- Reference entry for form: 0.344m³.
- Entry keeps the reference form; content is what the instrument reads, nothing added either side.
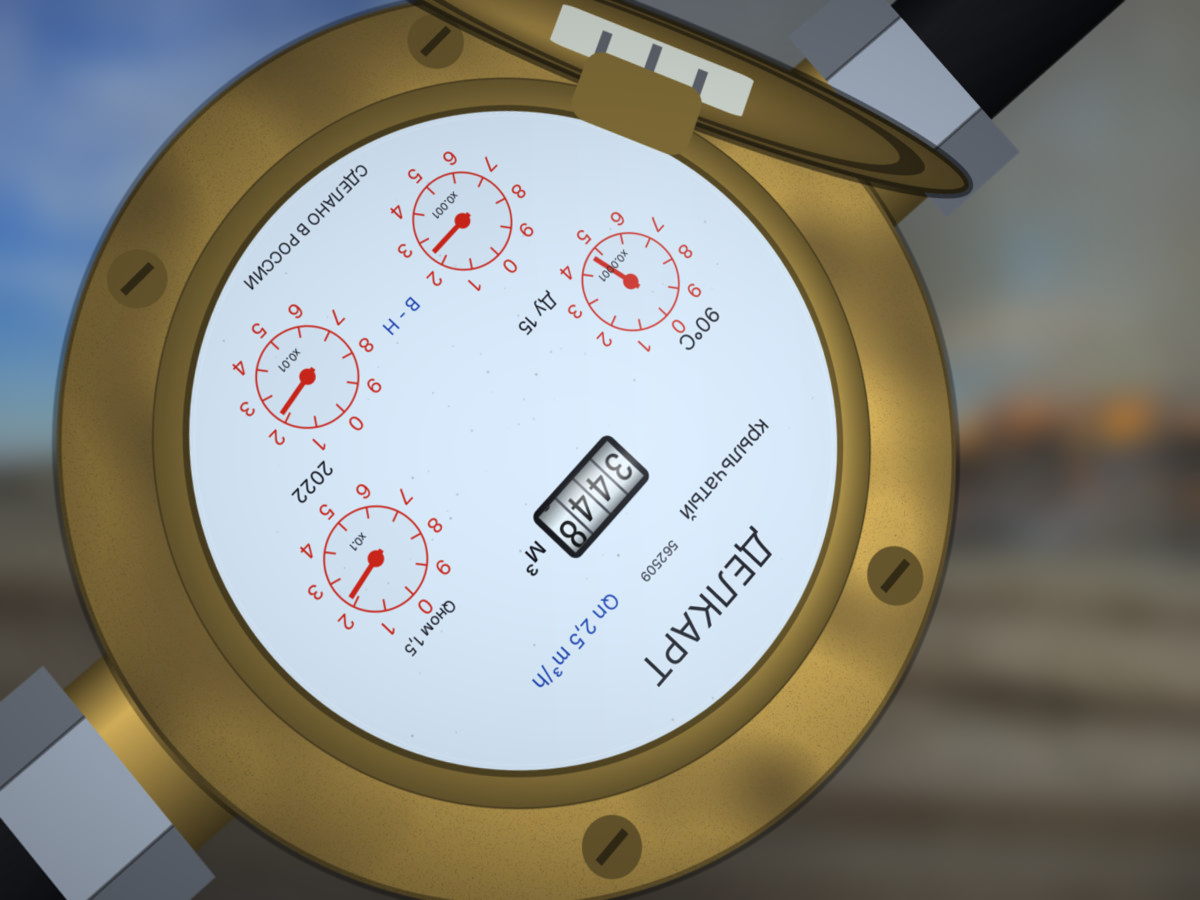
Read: 3448.2224m³
